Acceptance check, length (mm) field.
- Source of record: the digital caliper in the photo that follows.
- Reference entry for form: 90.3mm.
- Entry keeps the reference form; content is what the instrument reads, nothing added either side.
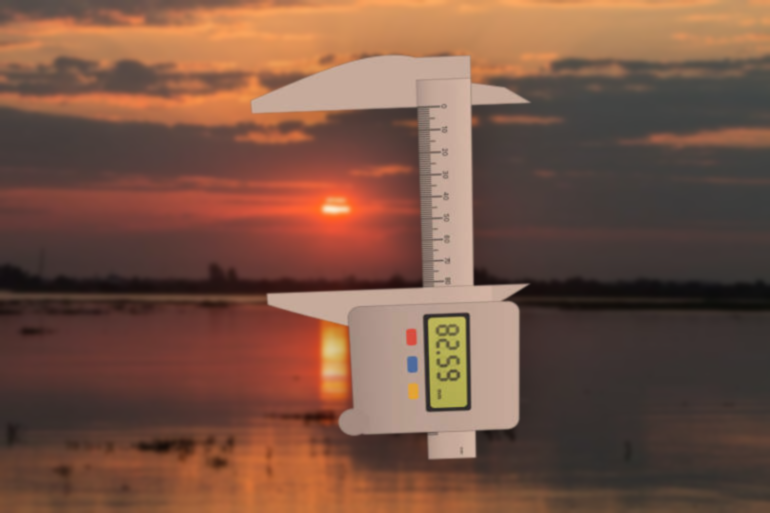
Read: 82.59mm
